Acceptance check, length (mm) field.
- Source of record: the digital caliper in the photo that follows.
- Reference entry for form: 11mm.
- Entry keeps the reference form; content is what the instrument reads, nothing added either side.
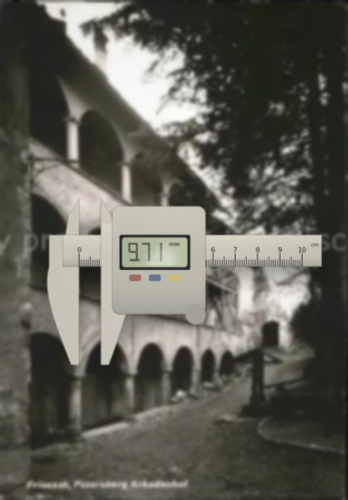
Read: 9.71mm
